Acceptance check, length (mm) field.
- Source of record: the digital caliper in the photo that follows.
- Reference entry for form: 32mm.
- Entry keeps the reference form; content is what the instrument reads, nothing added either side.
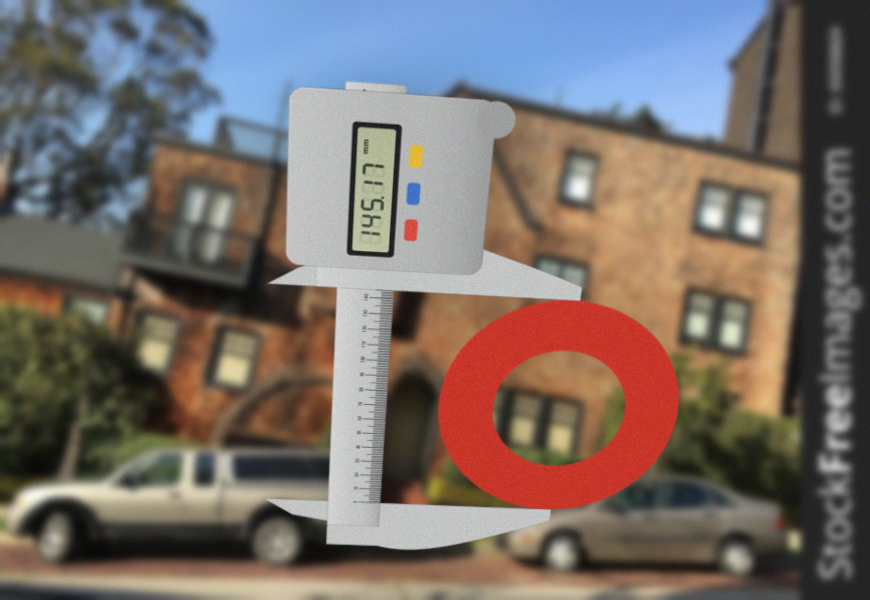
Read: 145.17mm
